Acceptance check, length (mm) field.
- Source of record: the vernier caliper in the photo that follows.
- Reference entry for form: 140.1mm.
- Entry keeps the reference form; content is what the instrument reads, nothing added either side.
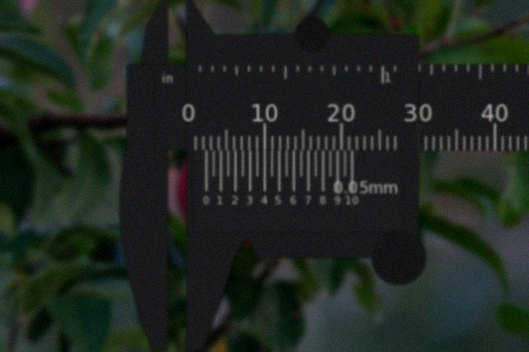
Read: 2.4mm
